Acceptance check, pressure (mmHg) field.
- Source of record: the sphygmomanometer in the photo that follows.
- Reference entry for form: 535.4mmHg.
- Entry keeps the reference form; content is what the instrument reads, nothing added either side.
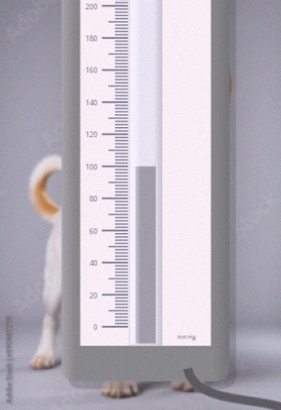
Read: 100mmHg
